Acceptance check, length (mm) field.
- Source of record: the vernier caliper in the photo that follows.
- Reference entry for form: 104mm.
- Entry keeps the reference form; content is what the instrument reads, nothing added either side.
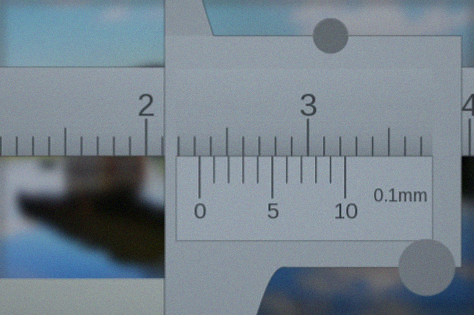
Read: 23.3mm
